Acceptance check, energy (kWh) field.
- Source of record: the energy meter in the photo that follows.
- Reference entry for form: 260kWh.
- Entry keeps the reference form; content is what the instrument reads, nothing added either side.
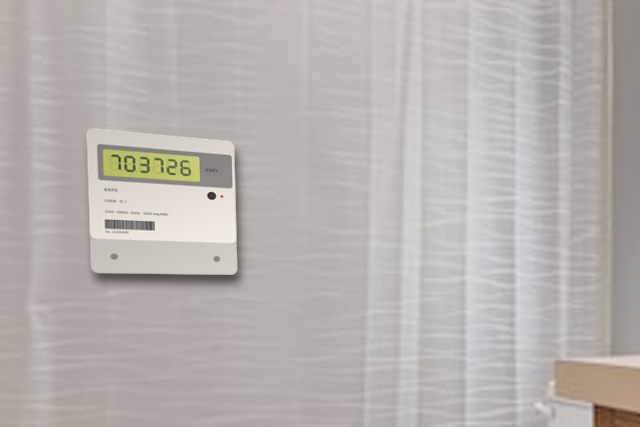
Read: 703726kWh
